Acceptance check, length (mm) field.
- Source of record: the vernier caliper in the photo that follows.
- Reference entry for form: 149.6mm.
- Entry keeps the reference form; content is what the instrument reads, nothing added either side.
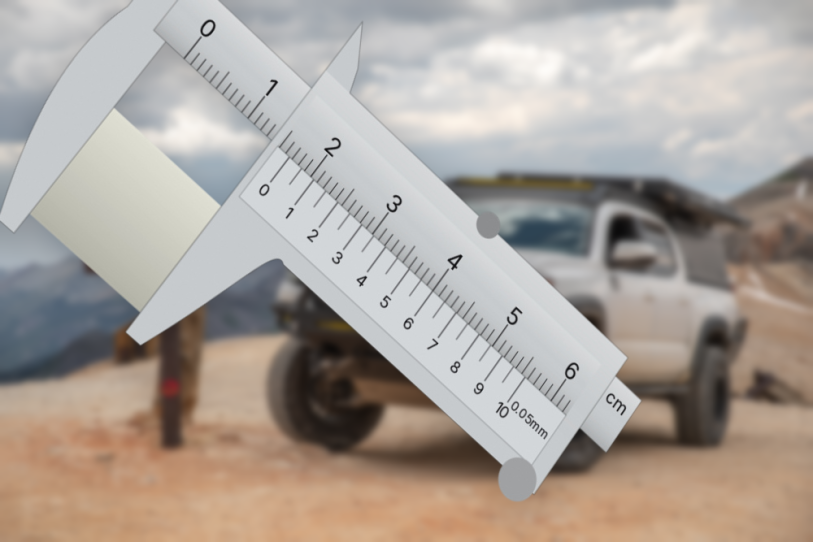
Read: 16.6mm
